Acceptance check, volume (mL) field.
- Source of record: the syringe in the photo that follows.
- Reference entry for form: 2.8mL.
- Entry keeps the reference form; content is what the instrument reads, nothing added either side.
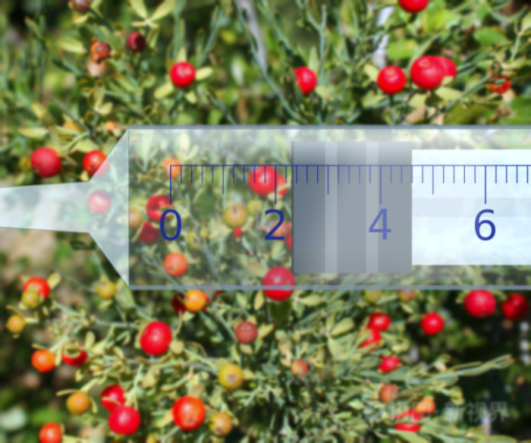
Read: 2.3mL
